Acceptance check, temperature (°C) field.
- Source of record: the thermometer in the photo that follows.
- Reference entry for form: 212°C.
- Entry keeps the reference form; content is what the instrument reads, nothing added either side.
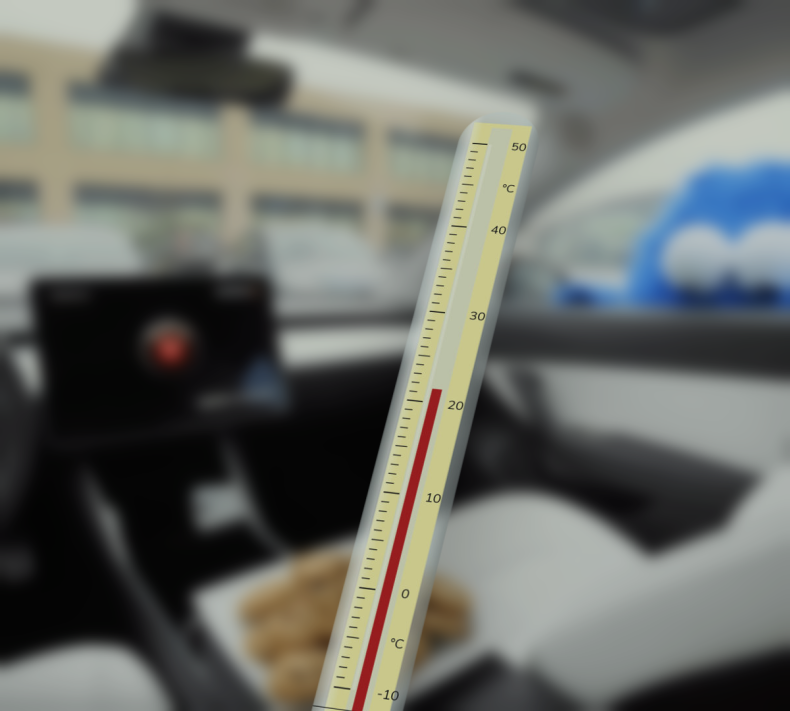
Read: 21.5°C
